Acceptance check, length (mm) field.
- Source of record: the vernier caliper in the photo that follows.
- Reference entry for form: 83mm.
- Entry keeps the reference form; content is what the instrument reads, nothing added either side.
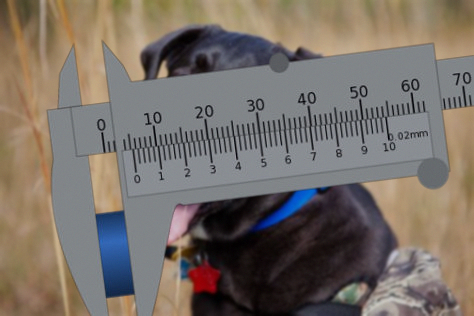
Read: 5.5mm
